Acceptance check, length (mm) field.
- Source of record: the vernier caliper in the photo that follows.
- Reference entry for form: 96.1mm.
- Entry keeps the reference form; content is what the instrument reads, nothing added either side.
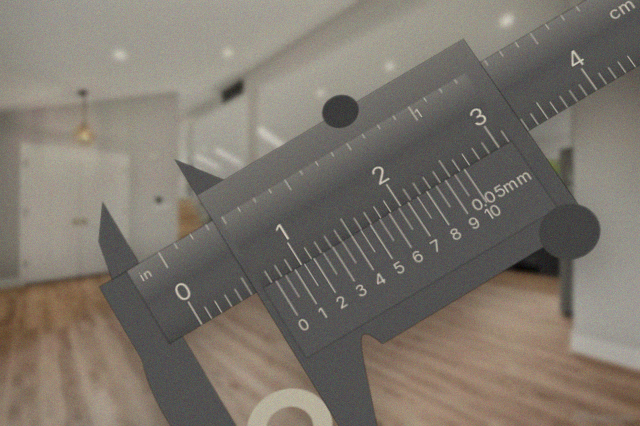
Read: 7.4mm
